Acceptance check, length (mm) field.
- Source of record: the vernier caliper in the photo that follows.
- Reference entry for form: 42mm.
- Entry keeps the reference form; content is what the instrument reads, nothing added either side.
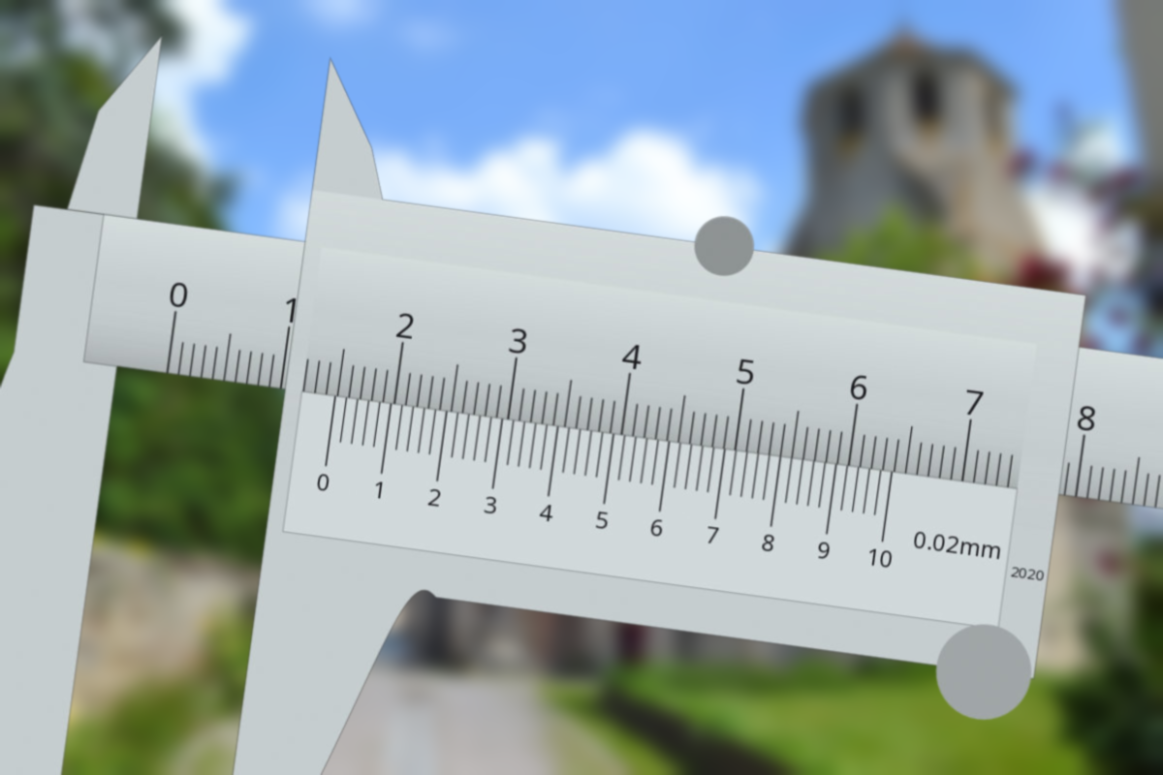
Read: 14.8mm
